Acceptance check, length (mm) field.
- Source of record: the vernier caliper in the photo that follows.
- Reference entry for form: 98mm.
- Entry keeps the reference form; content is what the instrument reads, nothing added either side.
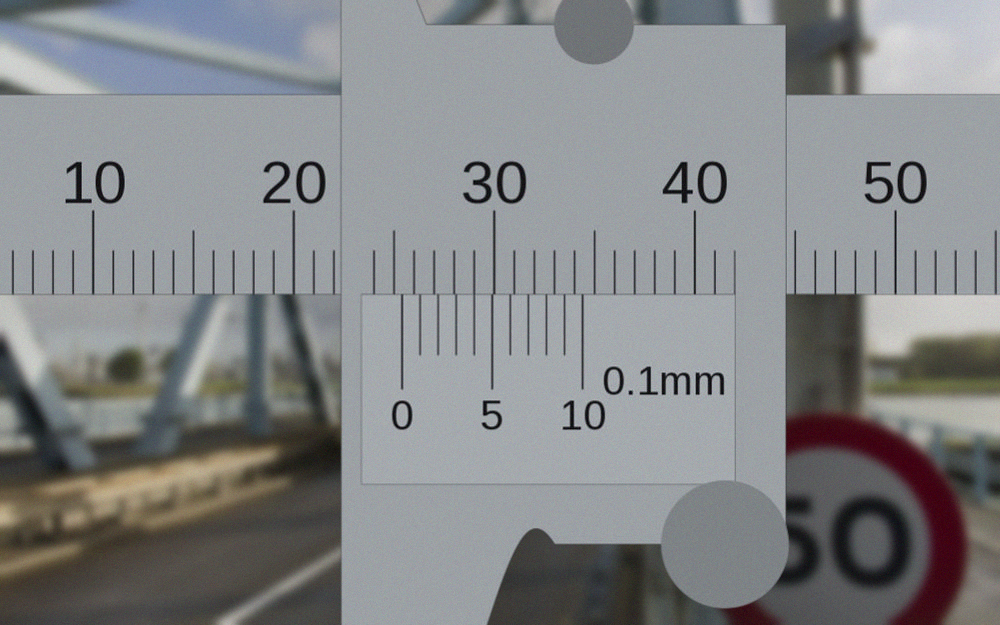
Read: 25.4mm
